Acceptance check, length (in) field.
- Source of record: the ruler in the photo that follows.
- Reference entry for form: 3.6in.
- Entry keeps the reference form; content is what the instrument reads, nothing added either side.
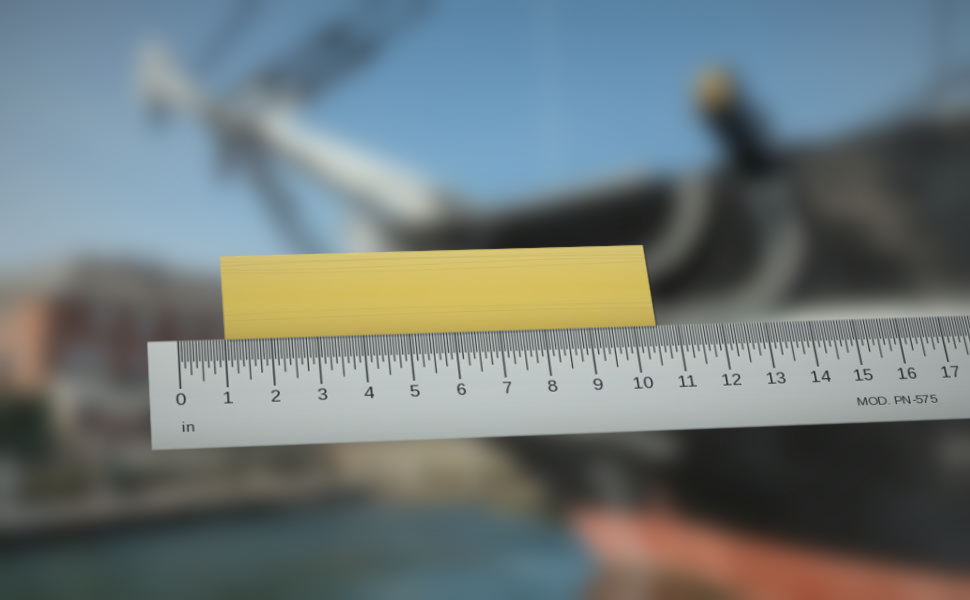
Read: 9.5in
